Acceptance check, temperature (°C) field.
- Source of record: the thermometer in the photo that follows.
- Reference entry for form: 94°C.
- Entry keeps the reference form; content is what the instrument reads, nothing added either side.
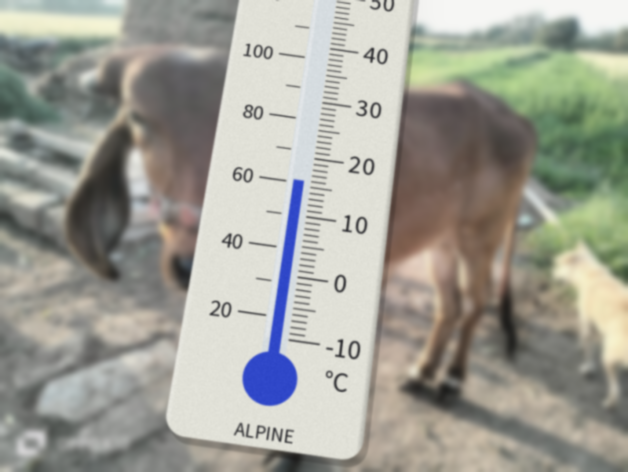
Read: 16°C
